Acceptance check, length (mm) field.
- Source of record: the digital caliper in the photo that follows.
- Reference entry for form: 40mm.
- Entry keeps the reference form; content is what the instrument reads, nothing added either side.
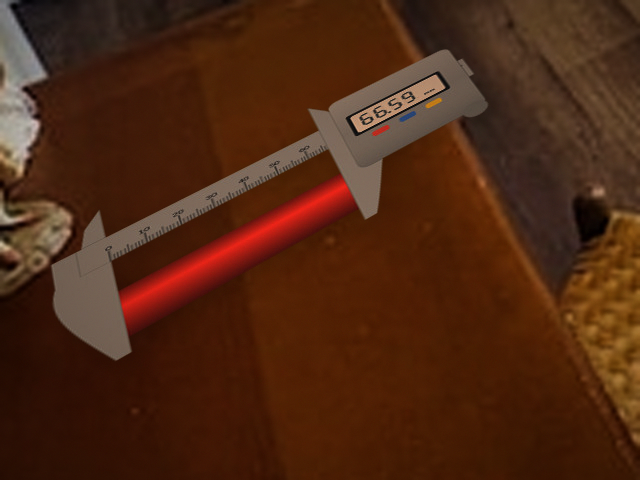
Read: 66.59mm
